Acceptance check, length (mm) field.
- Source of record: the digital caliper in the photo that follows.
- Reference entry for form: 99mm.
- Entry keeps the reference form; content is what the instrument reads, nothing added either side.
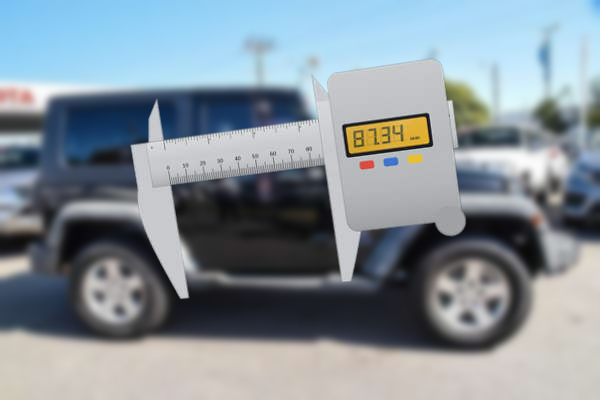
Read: 87.34mm
